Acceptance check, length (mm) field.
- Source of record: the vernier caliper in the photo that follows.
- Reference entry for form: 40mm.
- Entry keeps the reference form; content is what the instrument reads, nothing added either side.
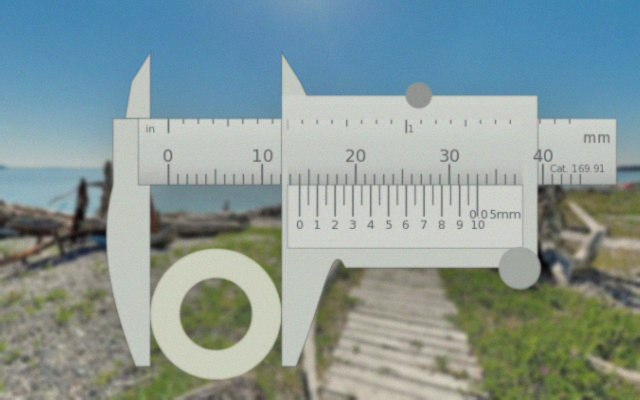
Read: 14.0mm
